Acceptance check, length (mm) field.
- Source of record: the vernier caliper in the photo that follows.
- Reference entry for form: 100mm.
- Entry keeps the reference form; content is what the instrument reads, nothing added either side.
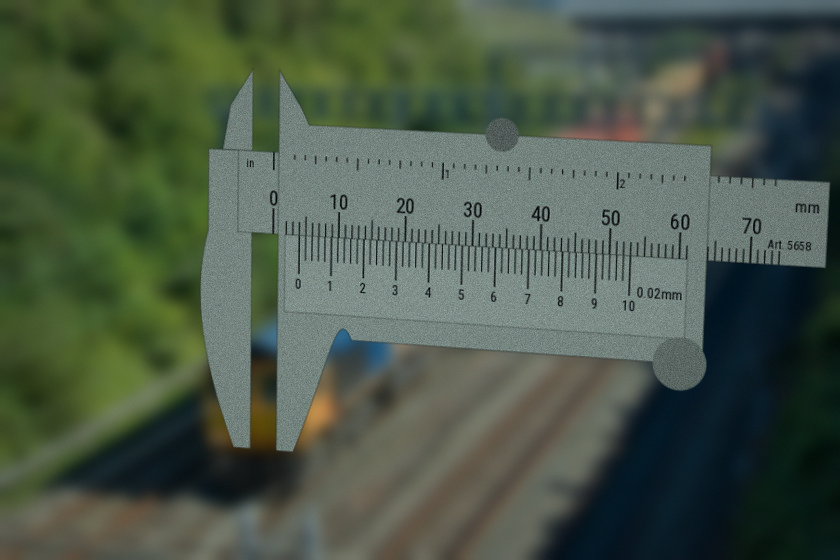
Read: 4.0mm
